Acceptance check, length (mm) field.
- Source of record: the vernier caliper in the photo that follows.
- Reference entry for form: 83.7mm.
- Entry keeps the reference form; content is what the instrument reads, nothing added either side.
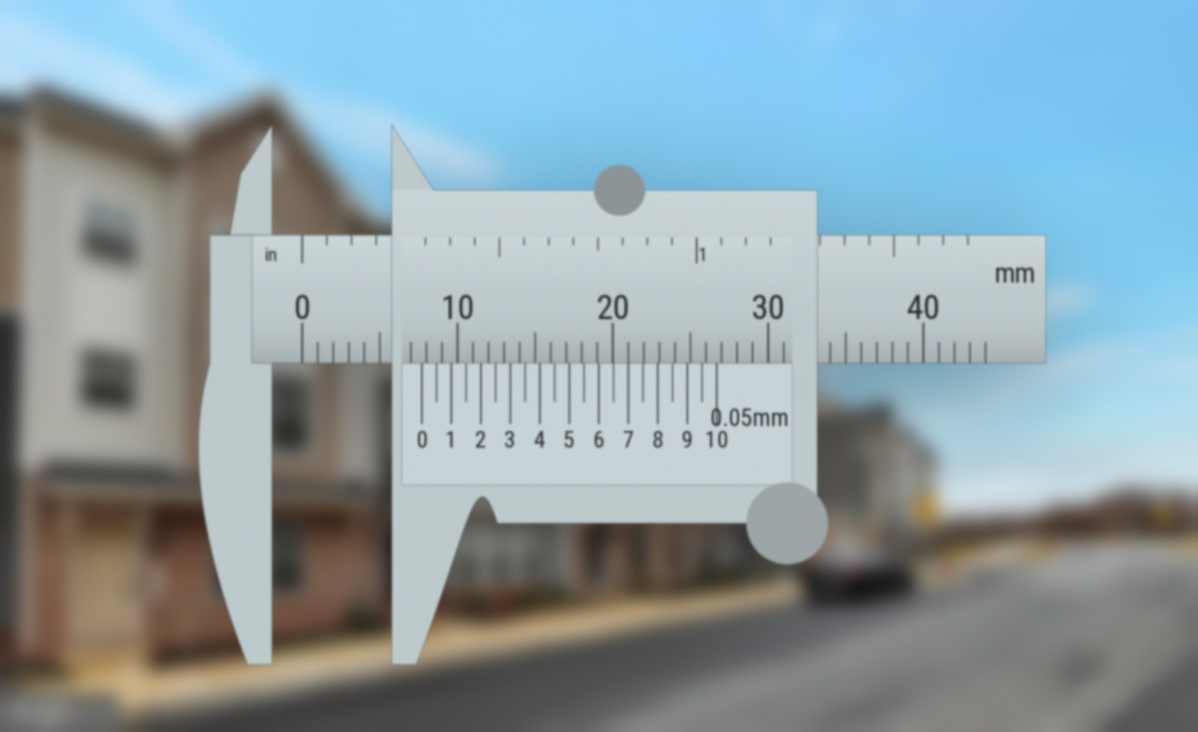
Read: 7.7mm
